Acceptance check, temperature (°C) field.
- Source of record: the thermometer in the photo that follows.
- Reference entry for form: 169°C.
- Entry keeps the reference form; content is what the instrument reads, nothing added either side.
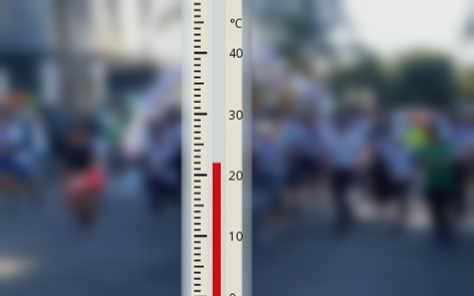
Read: 22°C
